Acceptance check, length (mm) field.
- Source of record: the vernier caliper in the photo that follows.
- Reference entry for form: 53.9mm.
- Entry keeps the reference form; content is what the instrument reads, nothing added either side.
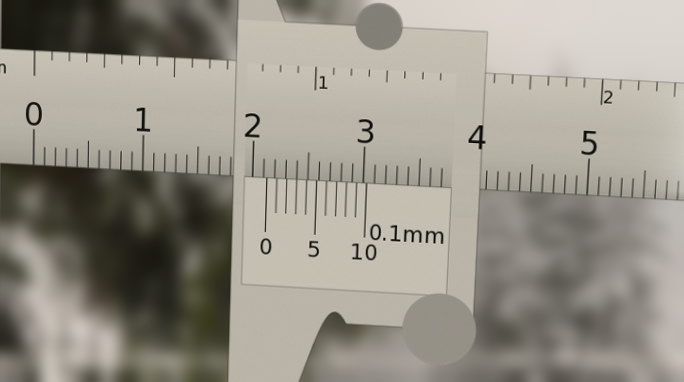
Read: 21.3mm
